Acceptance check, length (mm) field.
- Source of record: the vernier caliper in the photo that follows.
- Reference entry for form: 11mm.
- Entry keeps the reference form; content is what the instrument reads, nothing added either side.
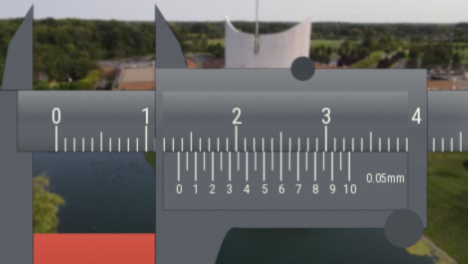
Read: 13.6mm
